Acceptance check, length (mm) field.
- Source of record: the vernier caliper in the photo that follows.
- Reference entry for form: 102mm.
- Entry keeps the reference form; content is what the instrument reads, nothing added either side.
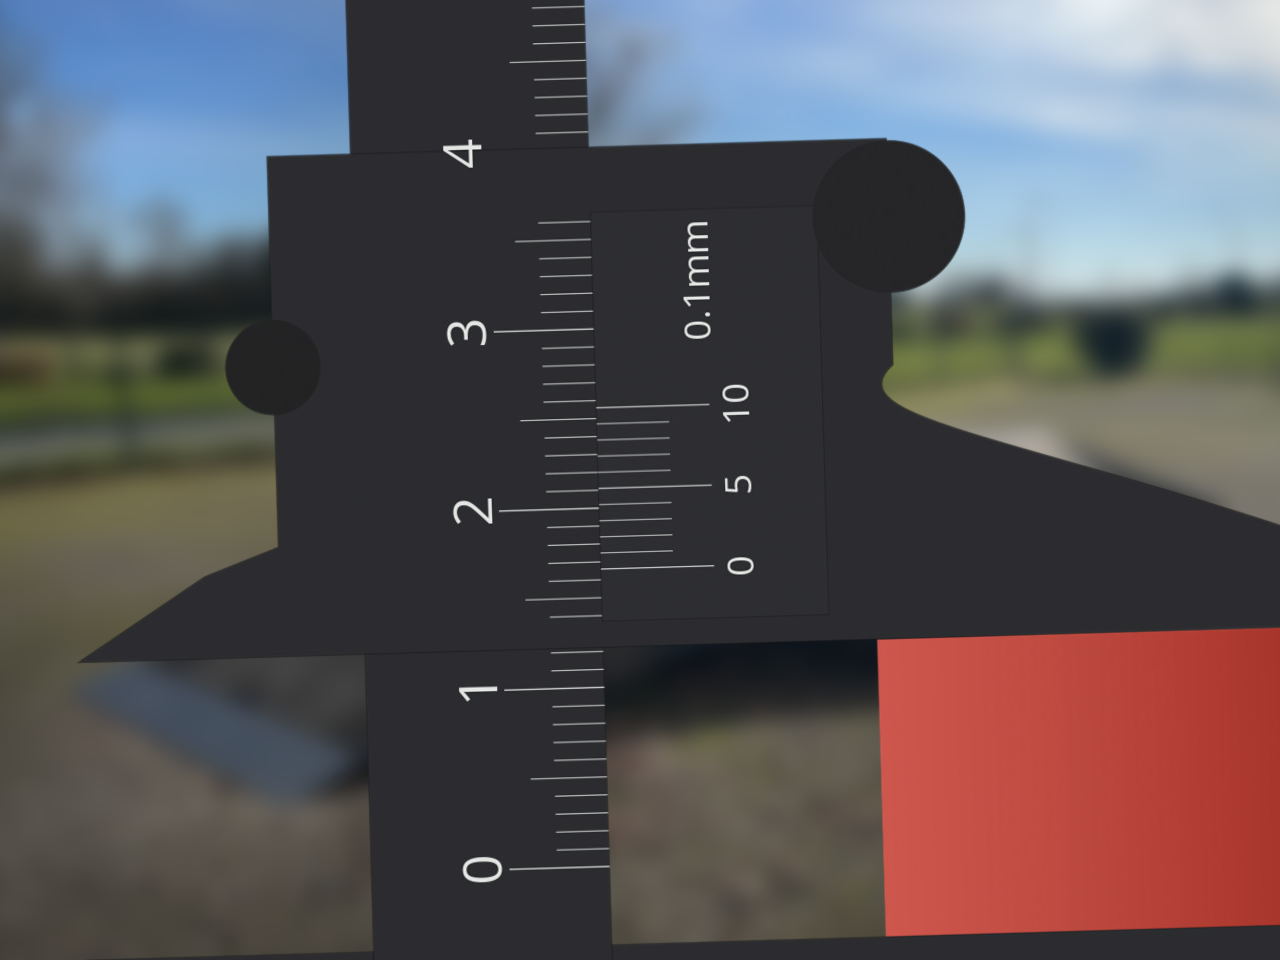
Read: 16.6mm
